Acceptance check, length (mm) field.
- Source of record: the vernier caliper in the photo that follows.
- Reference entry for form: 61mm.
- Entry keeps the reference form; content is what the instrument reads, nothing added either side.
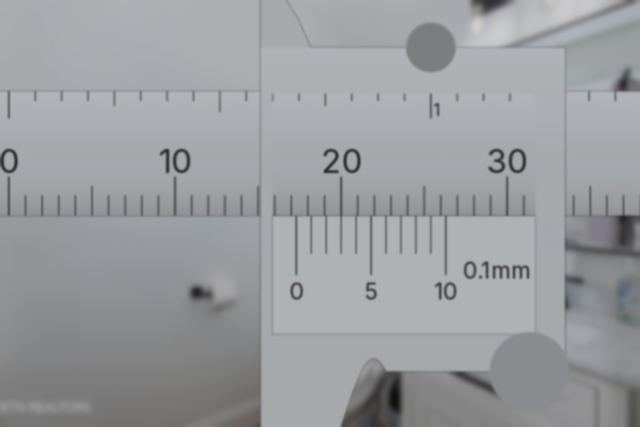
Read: 17.3mm
